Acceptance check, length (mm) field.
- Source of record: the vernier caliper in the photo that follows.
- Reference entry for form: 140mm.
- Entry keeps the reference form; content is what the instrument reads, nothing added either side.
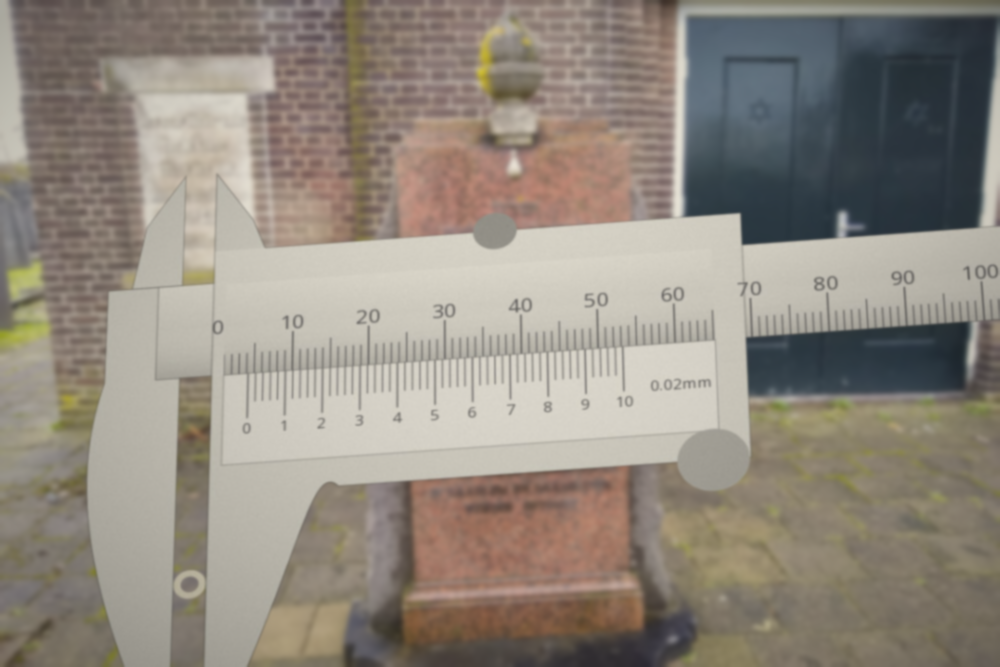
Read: 4.2mm
